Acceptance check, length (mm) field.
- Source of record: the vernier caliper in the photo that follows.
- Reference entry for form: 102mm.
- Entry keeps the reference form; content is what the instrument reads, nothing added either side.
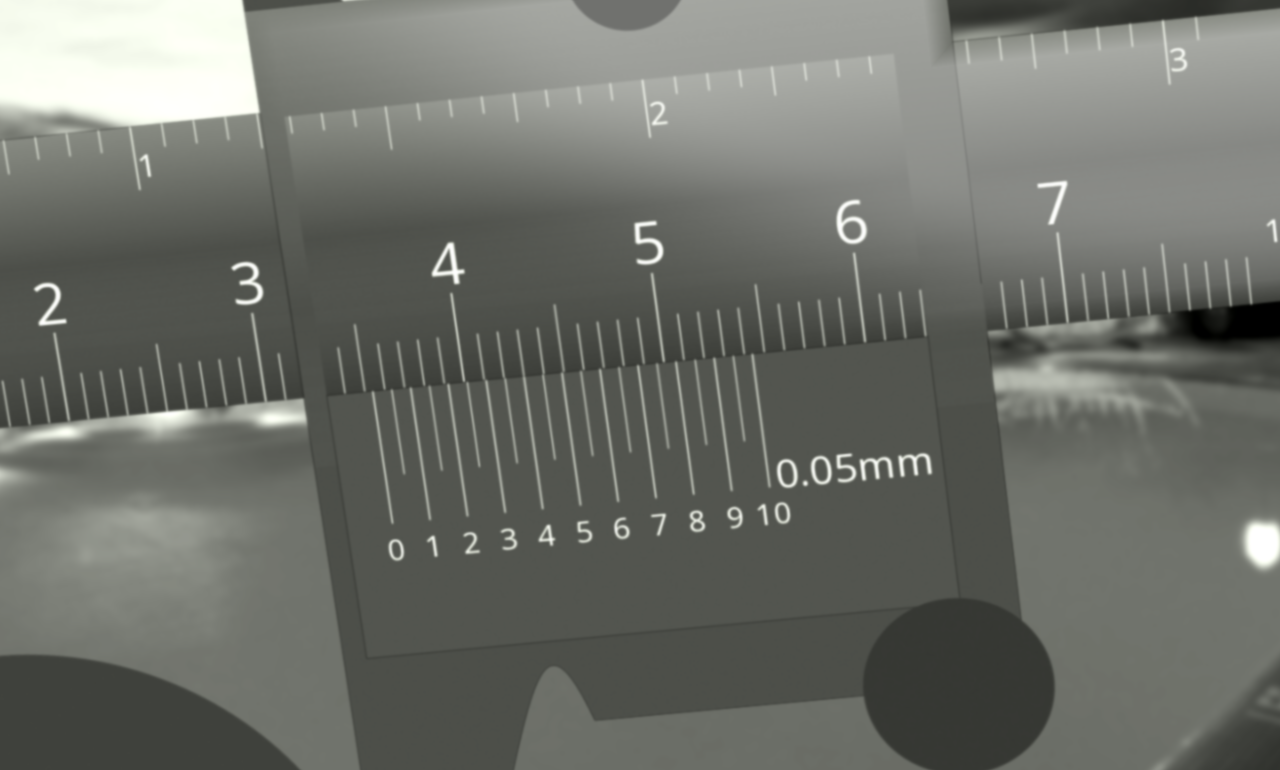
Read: 35.4mm
